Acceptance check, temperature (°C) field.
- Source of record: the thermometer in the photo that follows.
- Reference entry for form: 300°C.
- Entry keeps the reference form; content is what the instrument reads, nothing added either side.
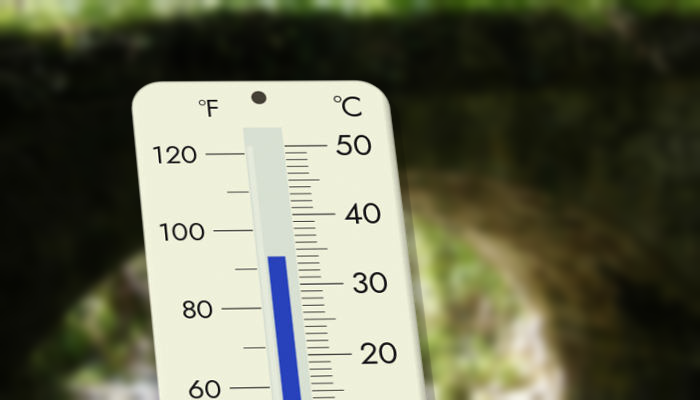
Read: 34°C
